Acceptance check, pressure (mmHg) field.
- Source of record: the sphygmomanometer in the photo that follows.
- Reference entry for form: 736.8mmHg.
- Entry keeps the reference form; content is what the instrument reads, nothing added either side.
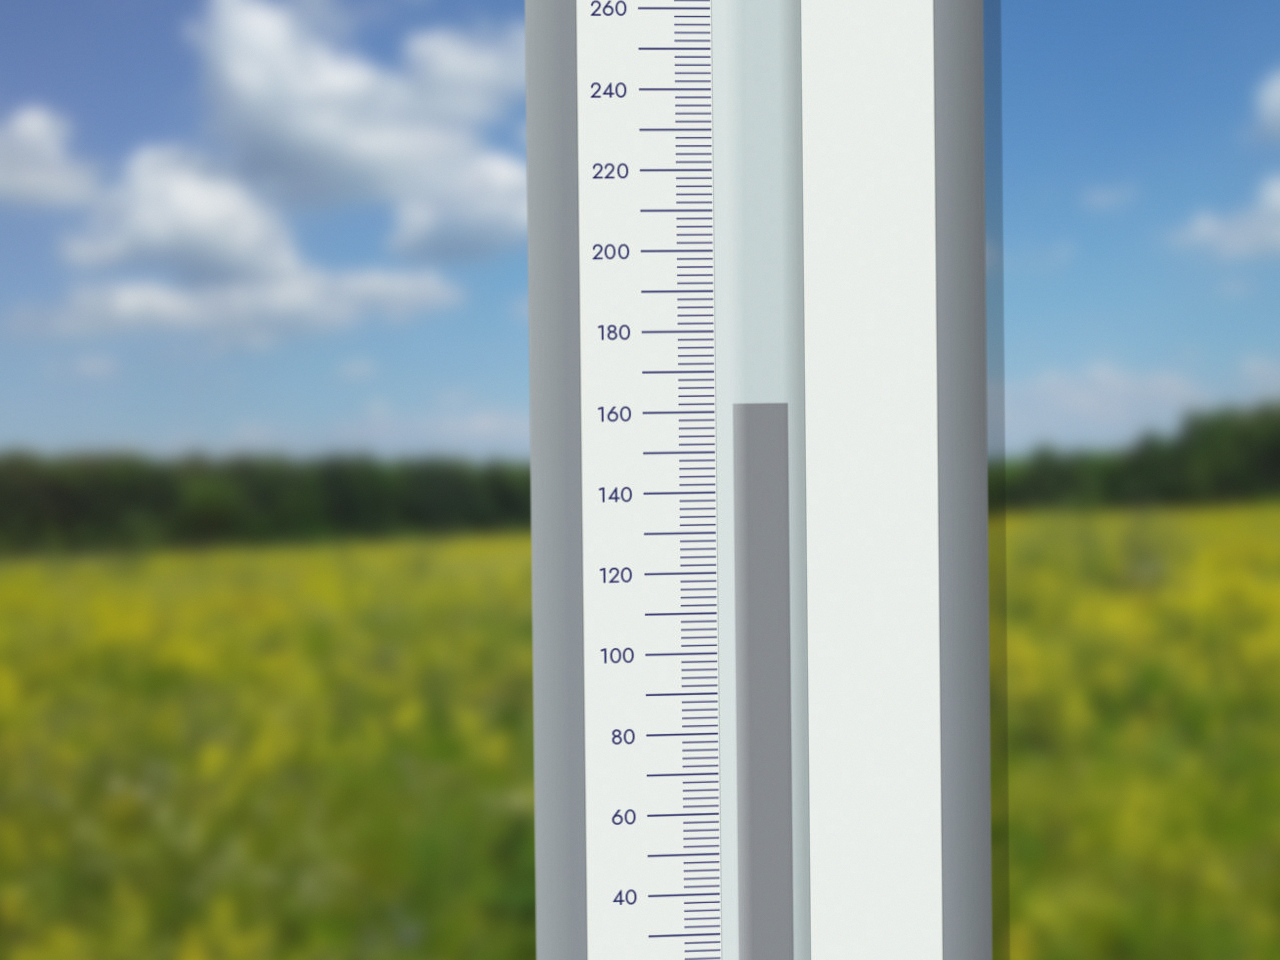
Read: 162mmHg
